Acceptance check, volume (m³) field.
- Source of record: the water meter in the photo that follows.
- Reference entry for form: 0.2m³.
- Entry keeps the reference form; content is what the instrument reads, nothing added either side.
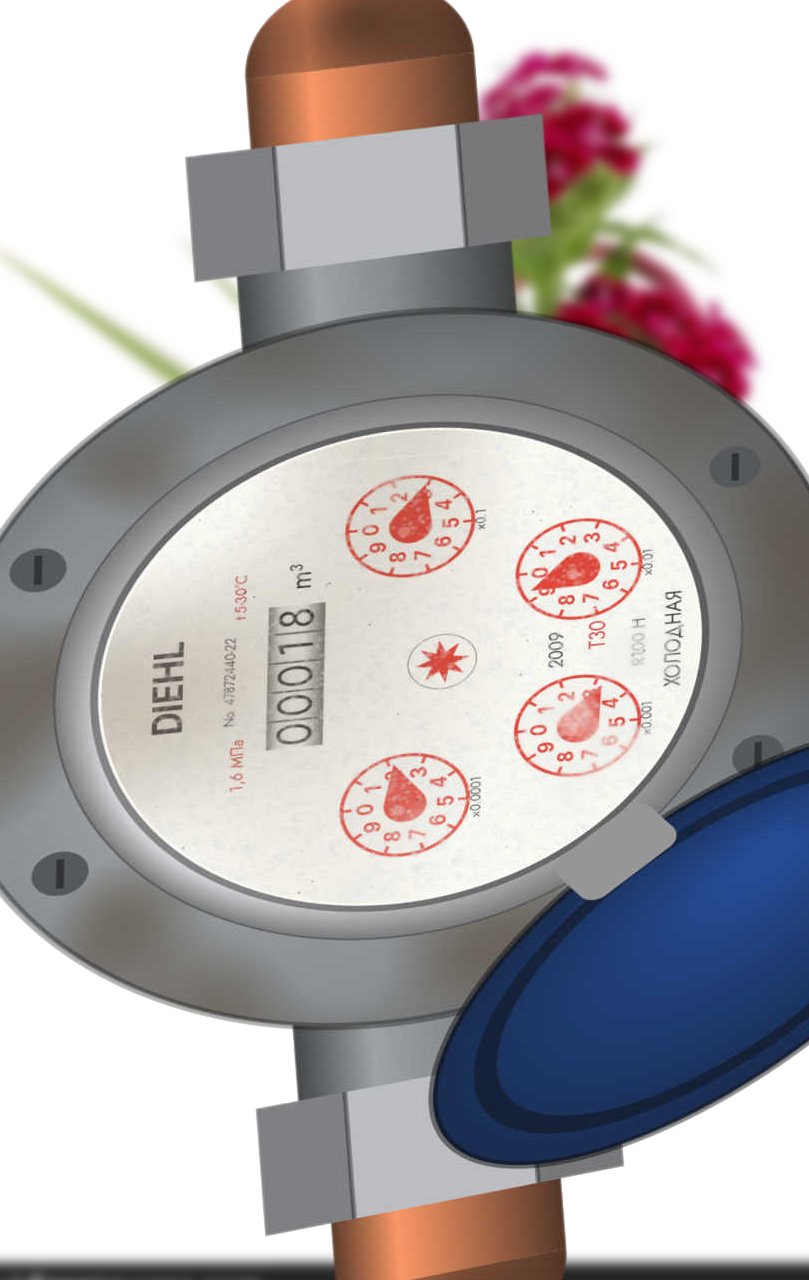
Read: 18.2932m³
